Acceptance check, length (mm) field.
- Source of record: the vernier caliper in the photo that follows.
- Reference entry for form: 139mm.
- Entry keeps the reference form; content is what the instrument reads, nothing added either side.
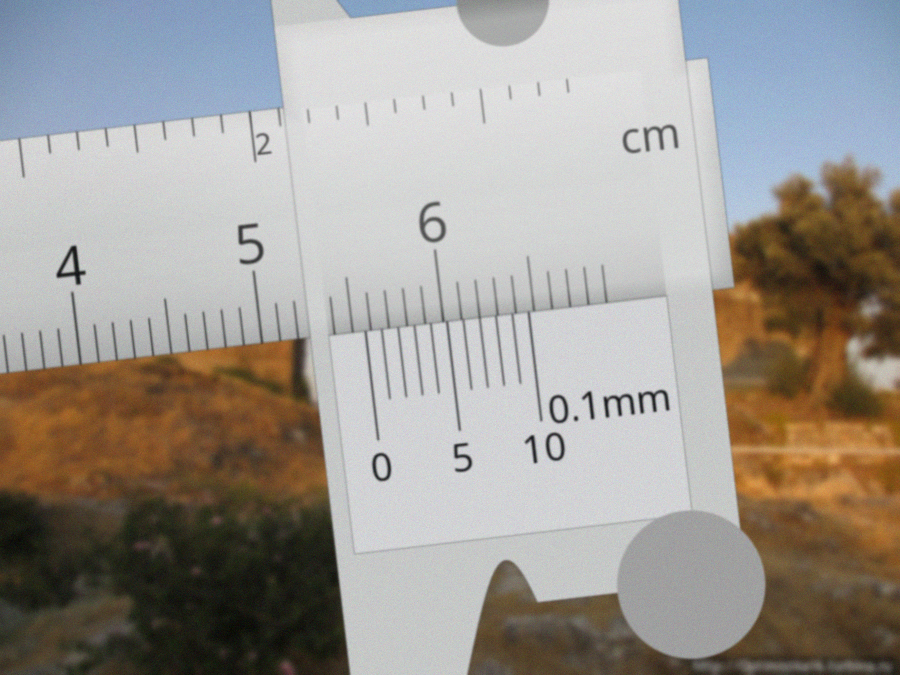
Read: 55.7mm
